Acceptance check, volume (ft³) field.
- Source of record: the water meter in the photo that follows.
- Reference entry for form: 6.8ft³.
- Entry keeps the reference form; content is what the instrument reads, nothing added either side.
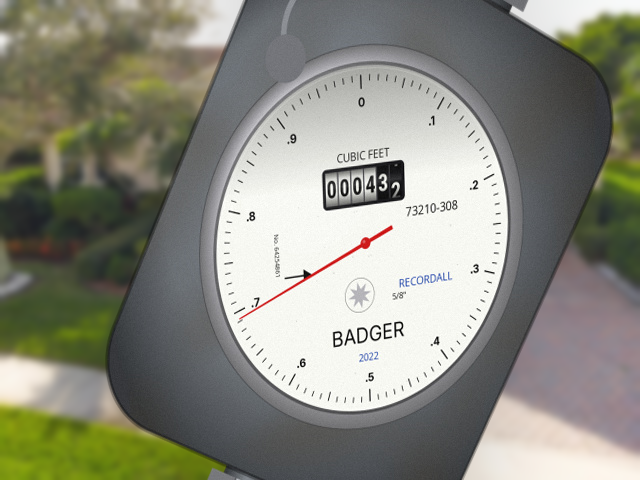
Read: 431.69ft³
